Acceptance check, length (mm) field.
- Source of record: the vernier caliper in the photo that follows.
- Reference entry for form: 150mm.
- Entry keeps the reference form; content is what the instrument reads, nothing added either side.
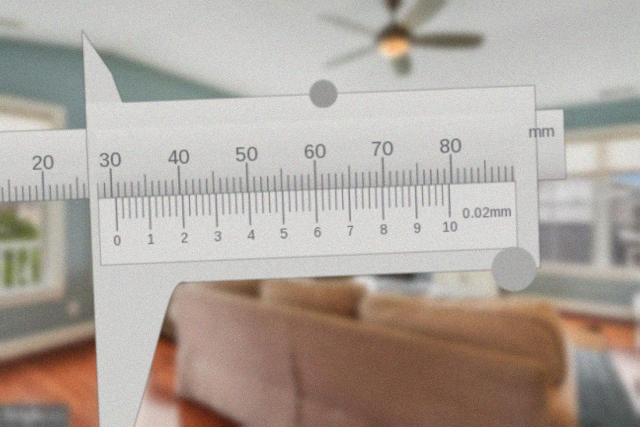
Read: 30.6mm
